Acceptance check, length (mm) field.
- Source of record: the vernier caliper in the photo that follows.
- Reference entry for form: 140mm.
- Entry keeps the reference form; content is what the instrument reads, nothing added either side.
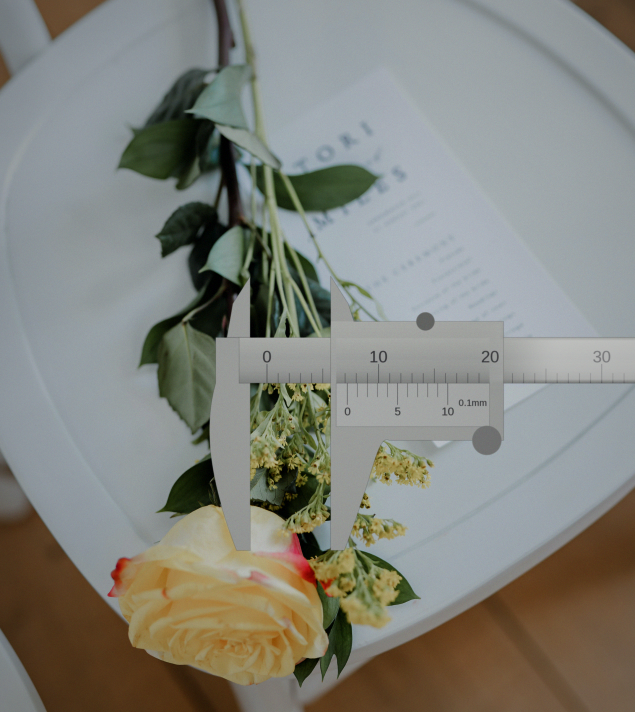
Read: 7.2mm
